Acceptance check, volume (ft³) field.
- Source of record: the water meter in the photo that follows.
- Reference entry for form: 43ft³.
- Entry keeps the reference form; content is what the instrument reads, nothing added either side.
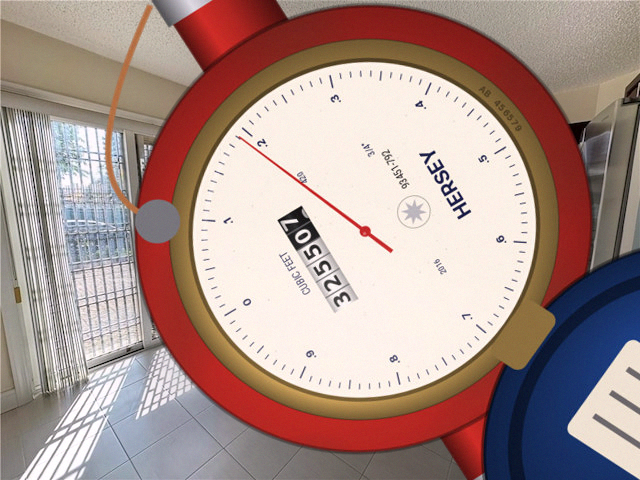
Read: 325507.19ft³
